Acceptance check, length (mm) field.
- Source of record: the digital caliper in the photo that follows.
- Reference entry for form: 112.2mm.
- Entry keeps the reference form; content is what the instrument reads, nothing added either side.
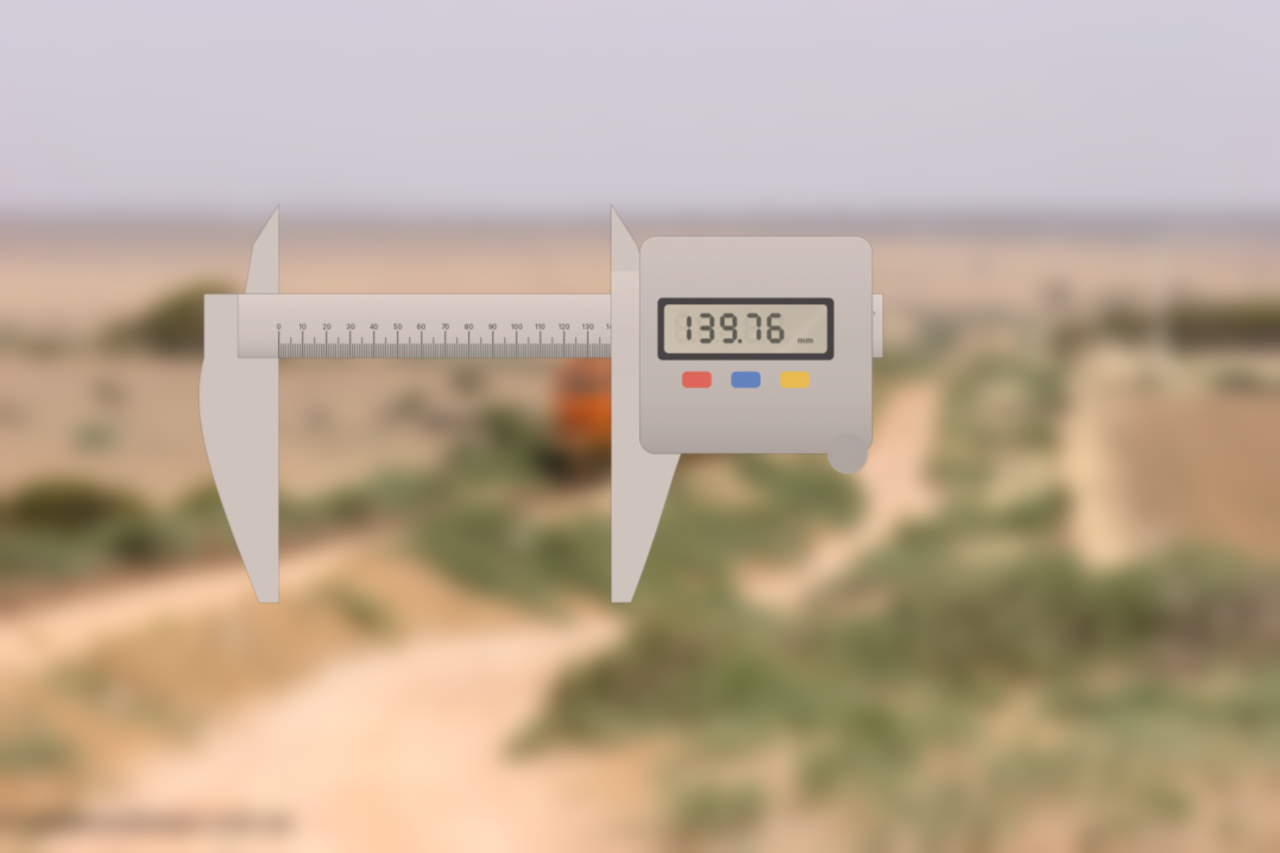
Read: 139.76mm
